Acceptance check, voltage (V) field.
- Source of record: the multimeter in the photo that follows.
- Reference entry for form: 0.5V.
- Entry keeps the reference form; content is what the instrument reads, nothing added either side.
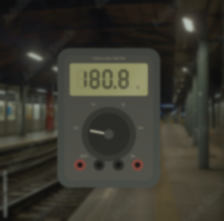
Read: 180.8V
